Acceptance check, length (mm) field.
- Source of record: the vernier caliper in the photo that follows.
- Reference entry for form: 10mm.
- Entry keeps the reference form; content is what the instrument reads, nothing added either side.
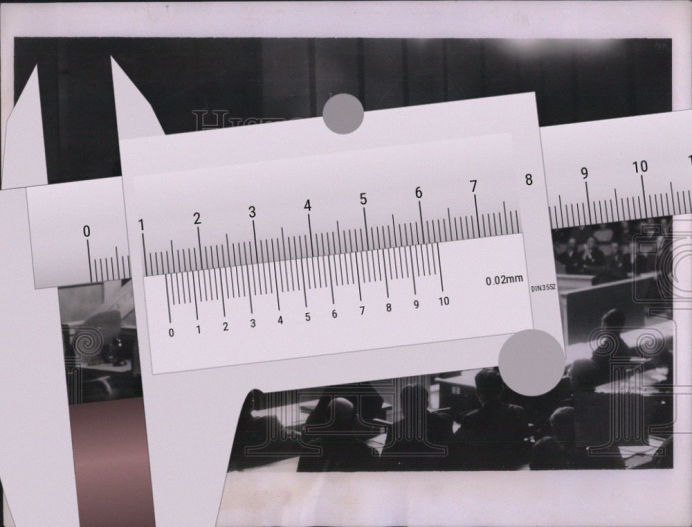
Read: 13.4mm
